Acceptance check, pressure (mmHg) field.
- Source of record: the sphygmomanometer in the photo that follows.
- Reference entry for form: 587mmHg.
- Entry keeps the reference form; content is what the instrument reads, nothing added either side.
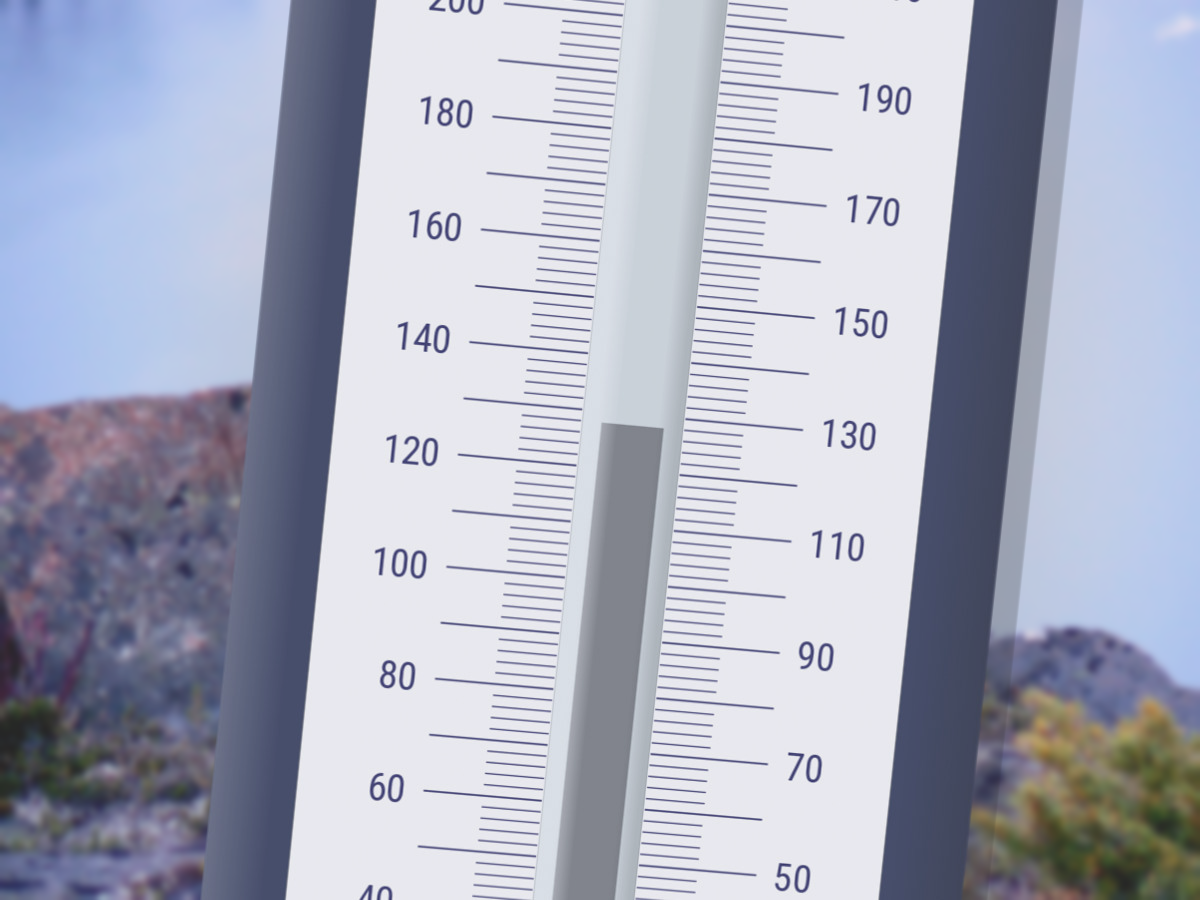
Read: 128mmHg
